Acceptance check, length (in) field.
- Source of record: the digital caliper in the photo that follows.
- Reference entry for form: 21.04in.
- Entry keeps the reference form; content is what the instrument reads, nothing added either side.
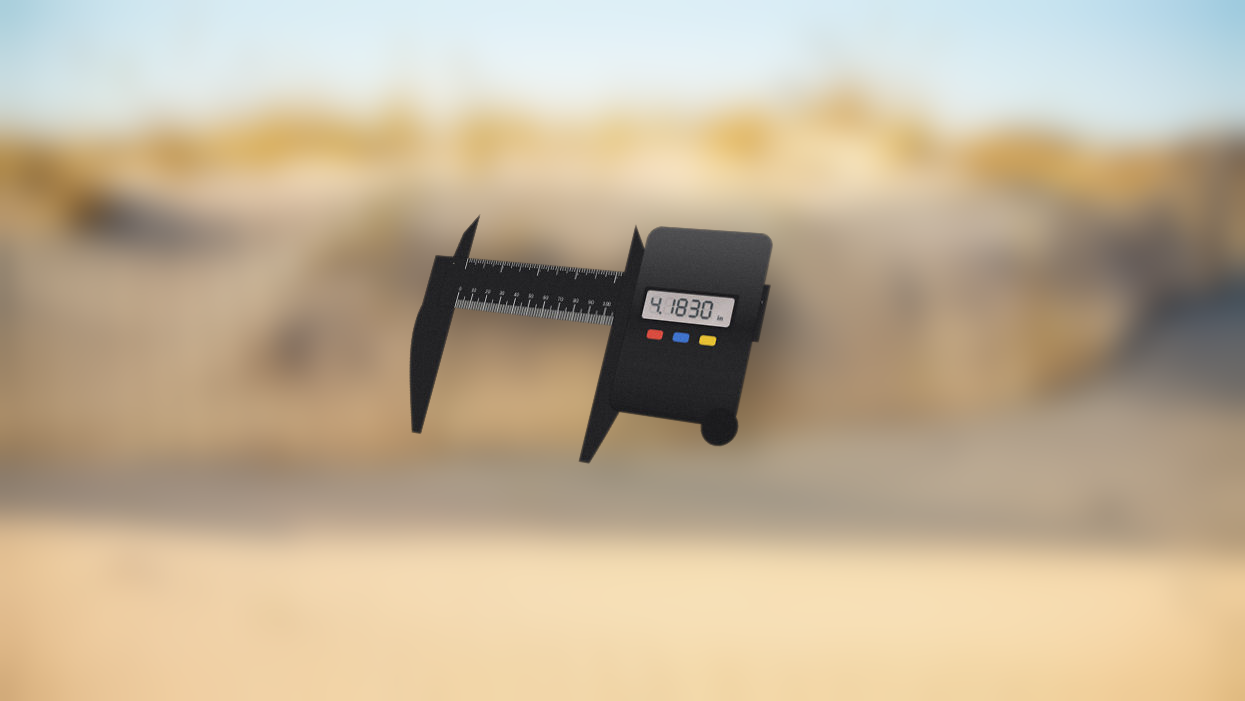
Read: 4.1830in
